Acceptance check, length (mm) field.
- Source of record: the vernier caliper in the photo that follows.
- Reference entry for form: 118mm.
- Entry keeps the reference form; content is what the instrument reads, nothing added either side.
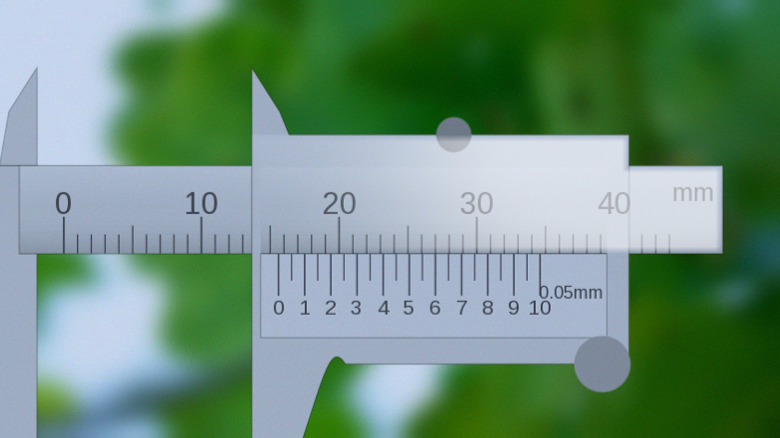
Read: 15.6mm
